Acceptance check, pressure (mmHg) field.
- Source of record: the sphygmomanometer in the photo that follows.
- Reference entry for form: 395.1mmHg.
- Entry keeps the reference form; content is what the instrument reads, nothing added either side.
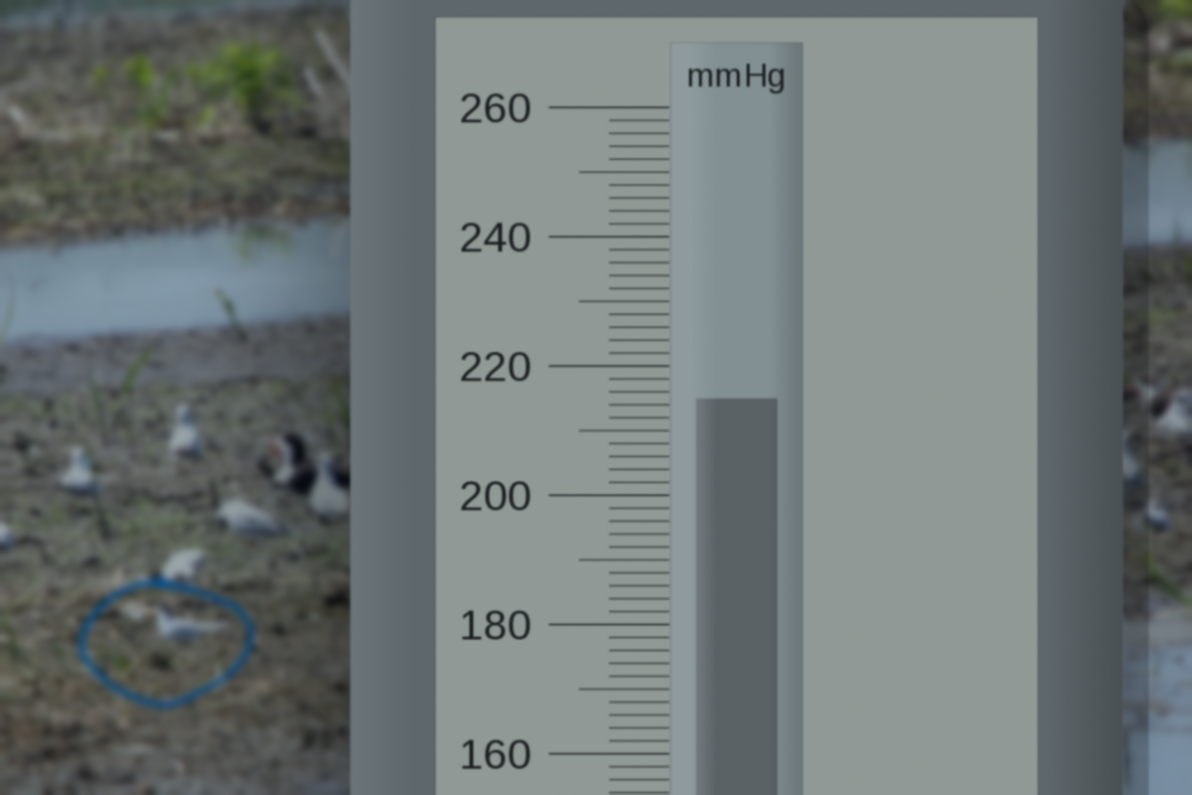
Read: 215mmHg
